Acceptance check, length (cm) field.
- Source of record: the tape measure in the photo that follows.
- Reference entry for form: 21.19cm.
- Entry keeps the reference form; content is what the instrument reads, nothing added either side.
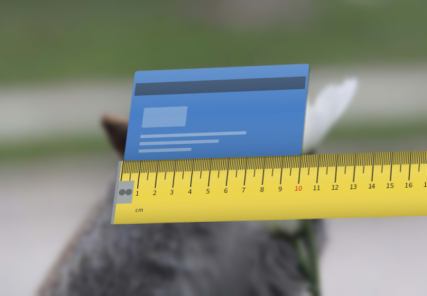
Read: 10cm
